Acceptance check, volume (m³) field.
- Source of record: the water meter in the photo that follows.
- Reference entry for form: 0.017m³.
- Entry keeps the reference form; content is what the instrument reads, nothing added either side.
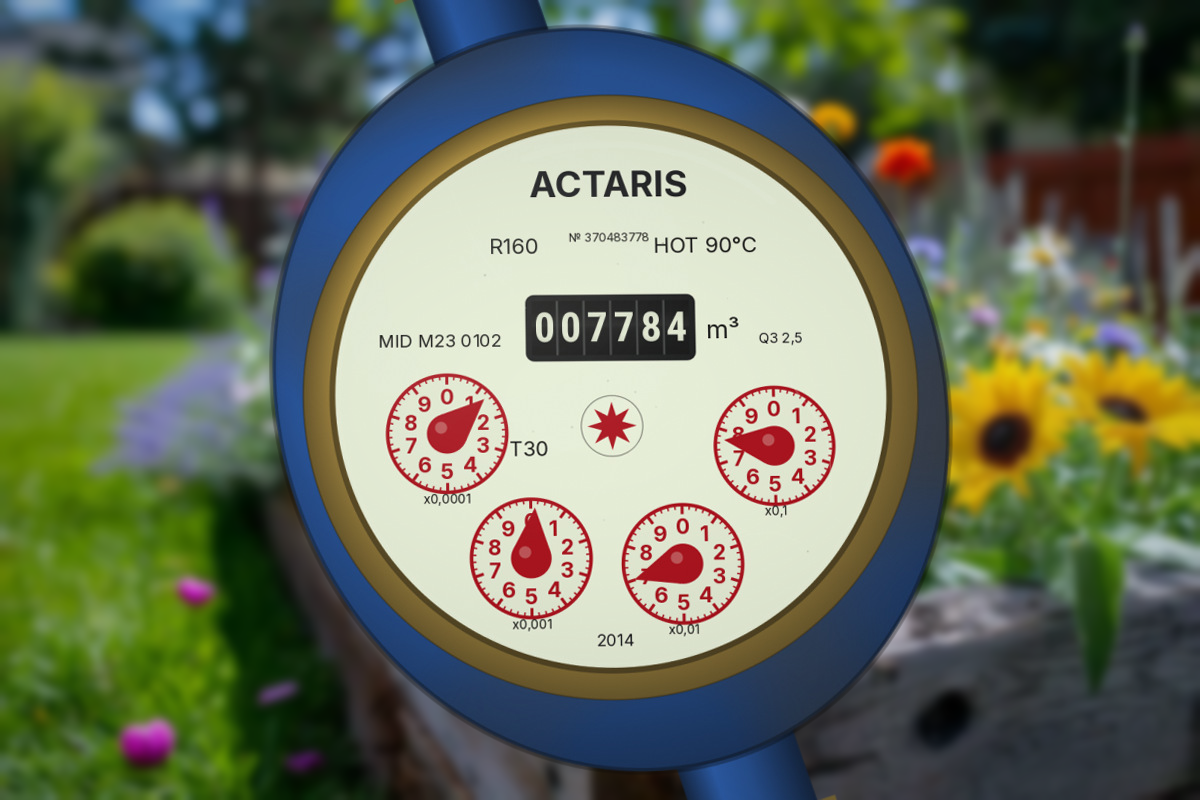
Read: 7784.7701m³
